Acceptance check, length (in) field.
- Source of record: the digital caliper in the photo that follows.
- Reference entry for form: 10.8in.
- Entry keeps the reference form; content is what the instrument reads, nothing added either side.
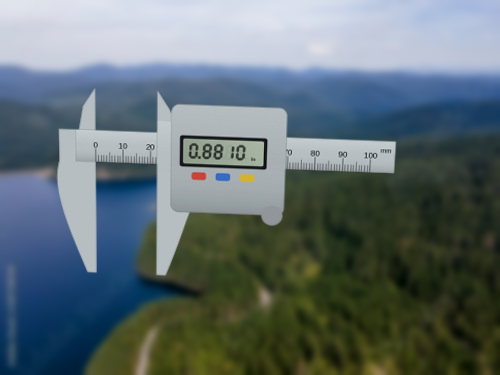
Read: 0.8810in
